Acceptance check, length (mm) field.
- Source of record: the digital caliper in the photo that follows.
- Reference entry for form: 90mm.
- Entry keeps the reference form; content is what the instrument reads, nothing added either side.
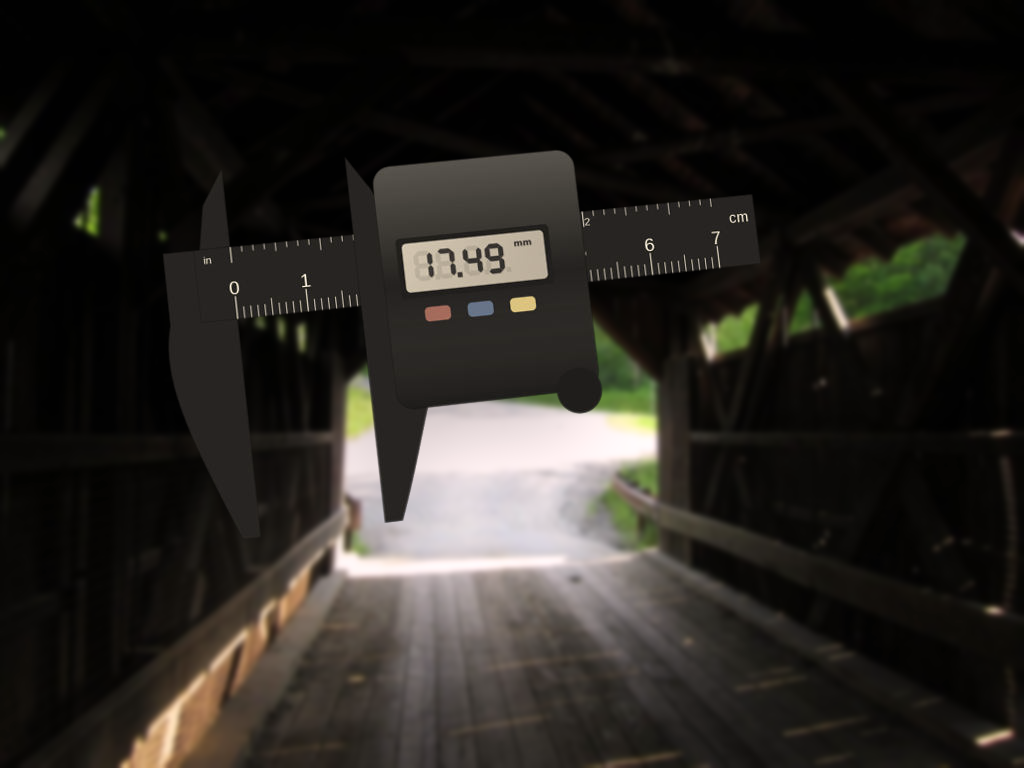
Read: 17.49mm
